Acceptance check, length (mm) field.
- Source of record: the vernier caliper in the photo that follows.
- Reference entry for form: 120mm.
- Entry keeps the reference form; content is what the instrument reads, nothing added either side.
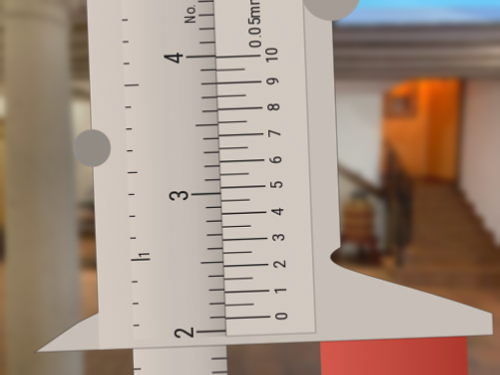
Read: 20.9mm
